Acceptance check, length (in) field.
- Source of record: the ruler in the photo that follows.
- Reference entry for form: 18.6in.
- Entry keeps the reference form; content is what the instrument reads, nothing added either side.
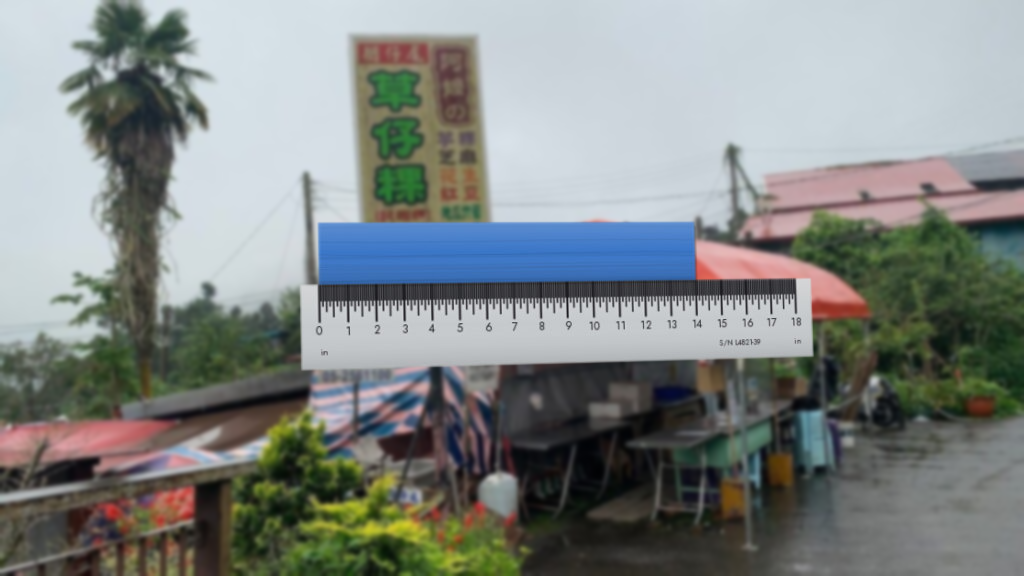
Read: 14in
